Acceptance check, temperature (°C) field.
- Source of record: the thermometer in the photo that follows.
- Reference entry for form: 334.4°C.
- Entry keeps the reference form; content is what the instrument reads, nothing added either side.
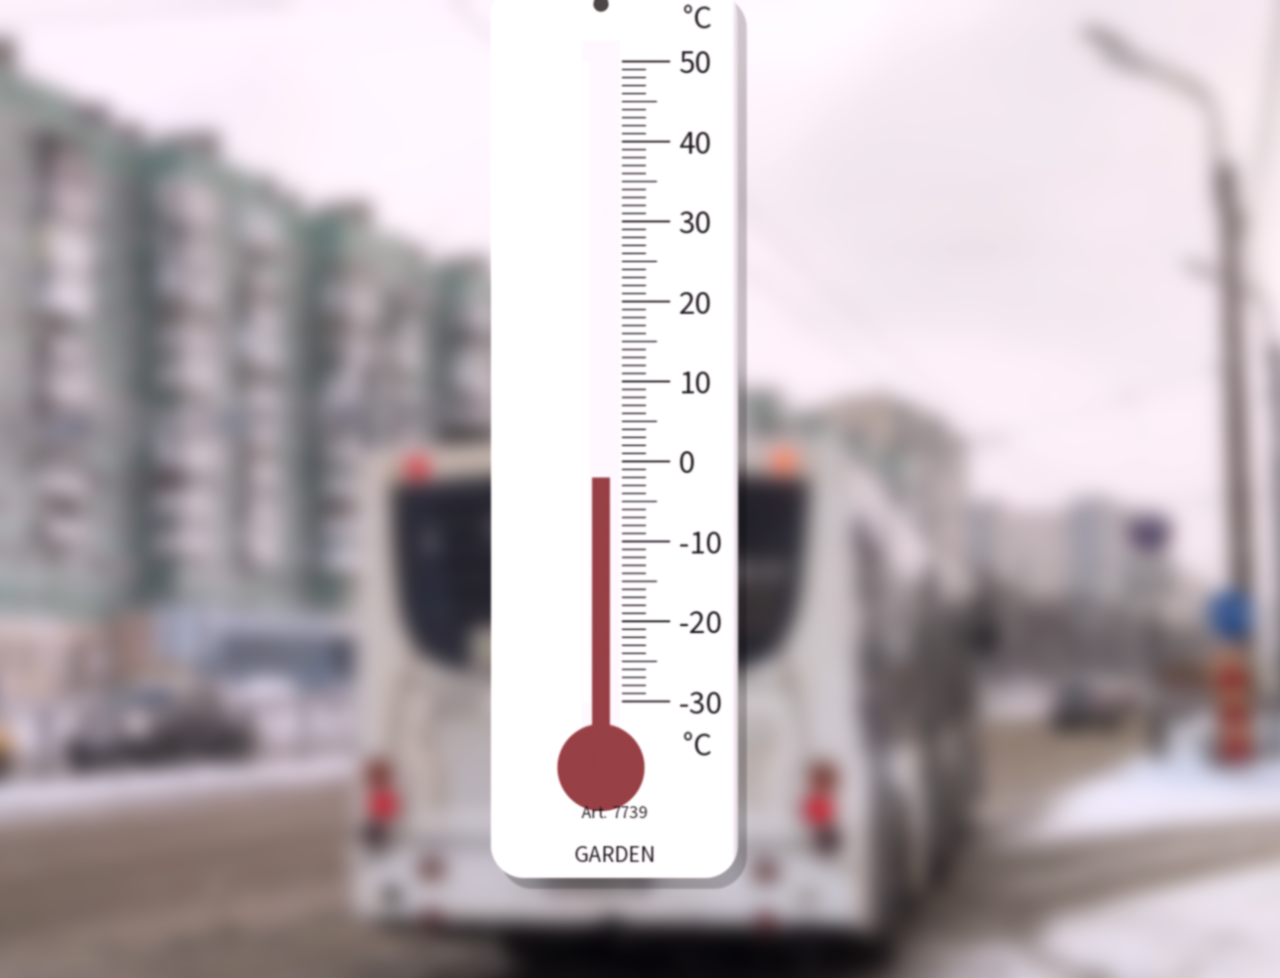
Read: -2°C
